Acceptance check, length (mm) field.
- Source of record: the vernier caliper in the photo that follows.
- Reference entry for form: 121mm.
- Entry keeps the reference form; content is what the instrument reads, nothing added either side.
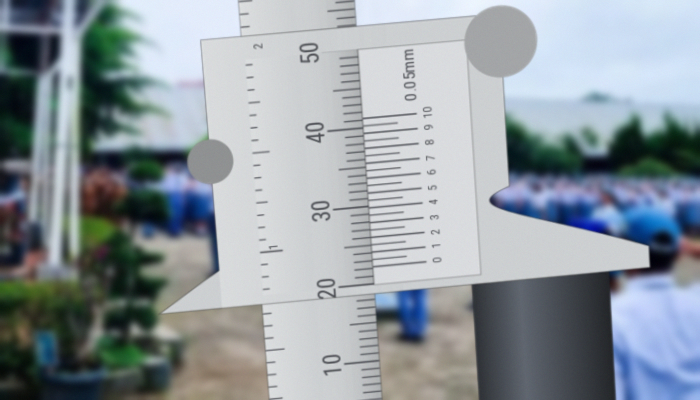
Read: 22.2mm
